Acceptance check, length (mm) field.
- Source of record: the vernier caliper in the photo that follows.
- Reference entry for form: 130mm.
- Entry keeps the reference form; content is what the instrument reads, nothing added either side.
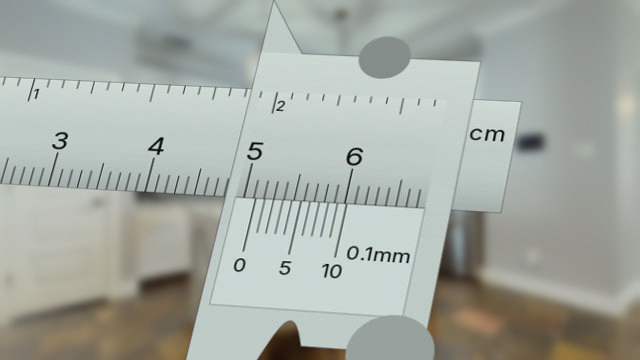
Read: 51.2mm
